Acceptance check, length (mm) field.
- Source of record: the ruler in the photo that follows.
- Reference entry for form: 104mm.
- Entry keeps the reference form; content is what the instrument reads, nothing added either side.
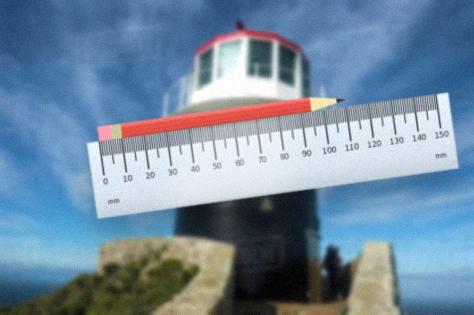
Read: 110mm
